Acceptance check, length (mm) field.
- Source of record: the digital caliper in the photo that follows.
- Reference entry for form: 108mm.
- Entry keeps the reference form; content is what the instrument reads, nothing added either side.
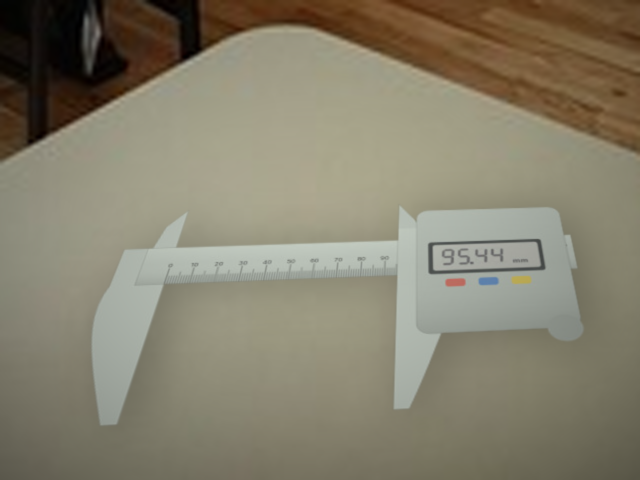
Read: 95.44mm
